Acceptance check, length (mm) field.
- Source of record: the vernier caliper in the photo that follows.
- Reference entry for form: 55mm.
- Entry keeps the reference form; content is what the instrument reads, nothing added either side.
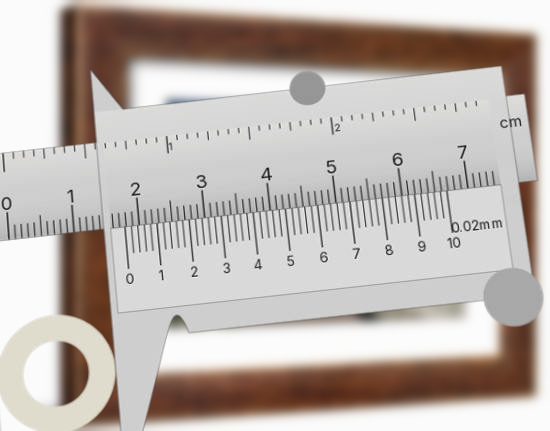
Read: 17.8mm
